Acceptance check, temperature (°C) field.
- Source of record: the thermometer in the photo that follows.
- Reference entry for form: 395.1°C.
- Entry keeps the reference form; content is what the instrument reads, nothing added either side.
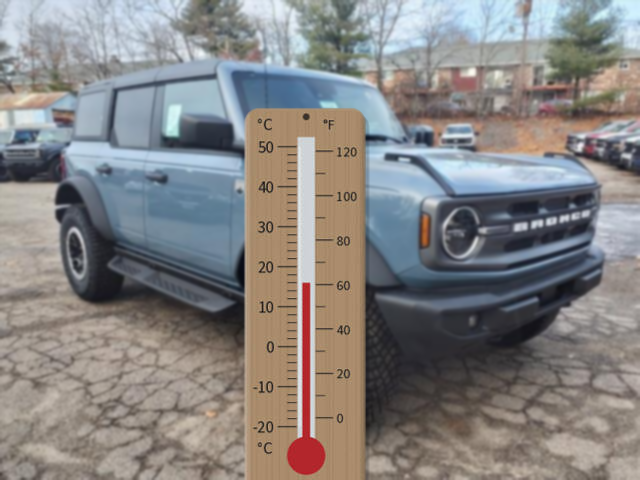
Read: 16°C
